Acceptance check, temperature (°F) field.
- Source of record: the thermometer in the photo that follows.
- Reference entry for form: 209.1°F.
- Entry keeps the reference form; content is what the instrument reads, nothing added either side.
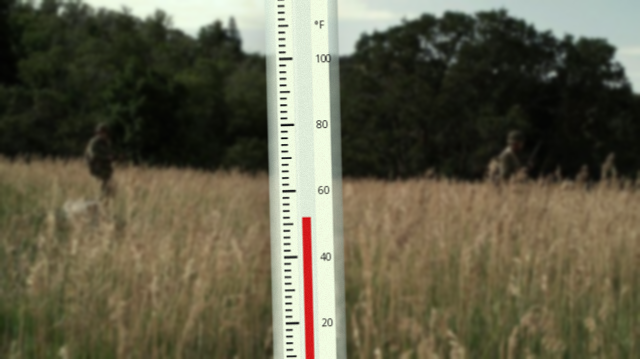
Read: 52°F
